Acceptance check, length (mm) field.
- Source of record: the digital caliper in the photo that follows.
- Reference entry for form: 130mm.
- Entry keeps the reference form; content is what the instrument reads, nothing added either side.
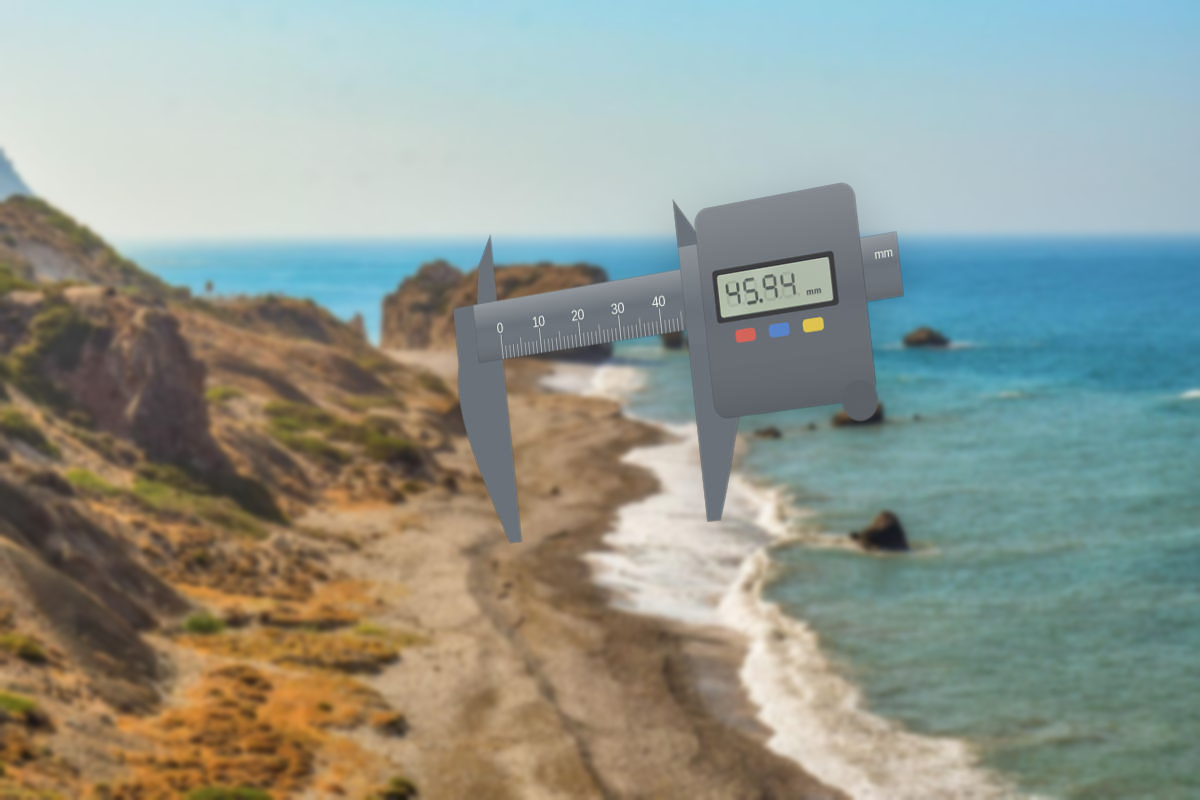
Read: 45.94mm
